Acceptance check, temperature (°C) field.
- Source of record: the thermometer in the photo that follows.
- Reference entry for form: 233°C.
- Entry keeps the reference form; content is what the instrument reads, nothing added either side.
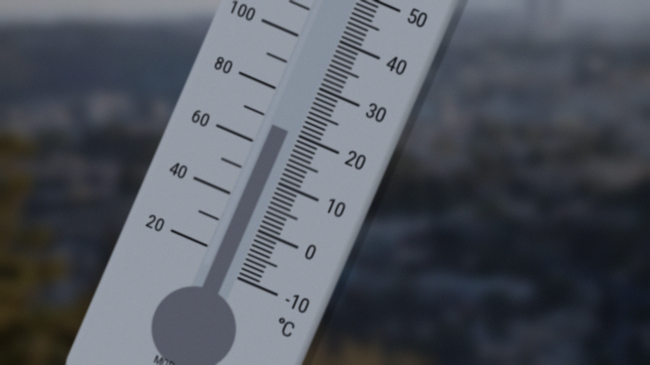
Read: 20°C
